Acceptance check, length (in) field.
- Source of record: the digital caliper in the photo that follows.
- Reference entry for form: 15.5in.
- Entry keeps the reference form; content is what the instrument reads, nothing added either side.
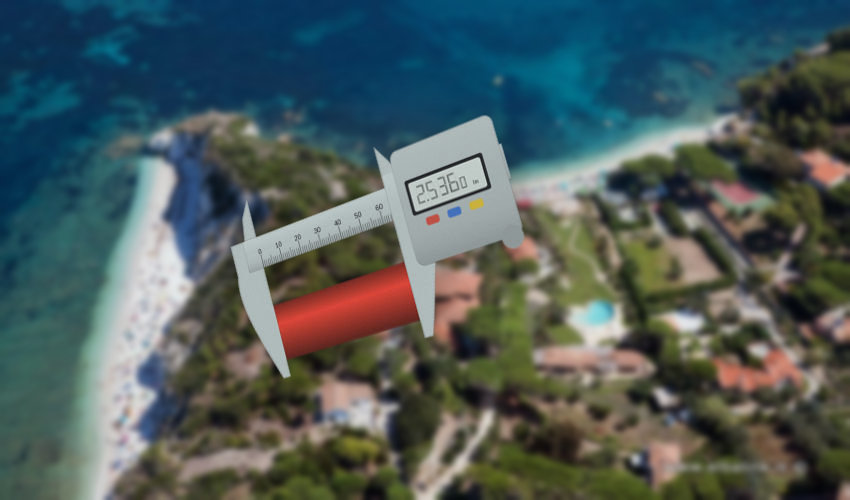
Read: 2.5360in
